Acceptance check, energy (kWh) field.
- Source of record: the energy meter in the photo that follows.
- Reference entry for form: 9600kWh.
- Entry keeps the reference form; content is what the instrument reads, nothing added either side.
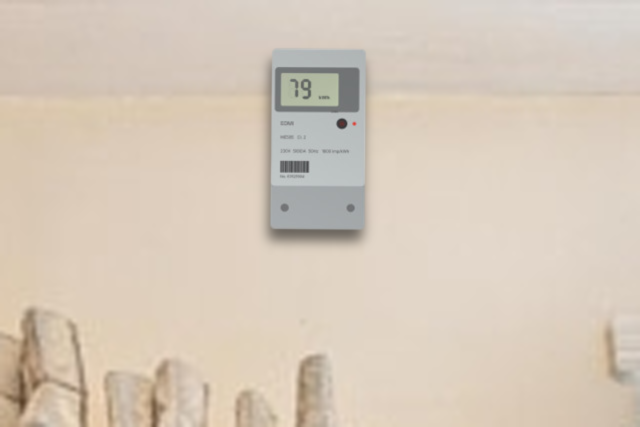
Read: 79kWh
